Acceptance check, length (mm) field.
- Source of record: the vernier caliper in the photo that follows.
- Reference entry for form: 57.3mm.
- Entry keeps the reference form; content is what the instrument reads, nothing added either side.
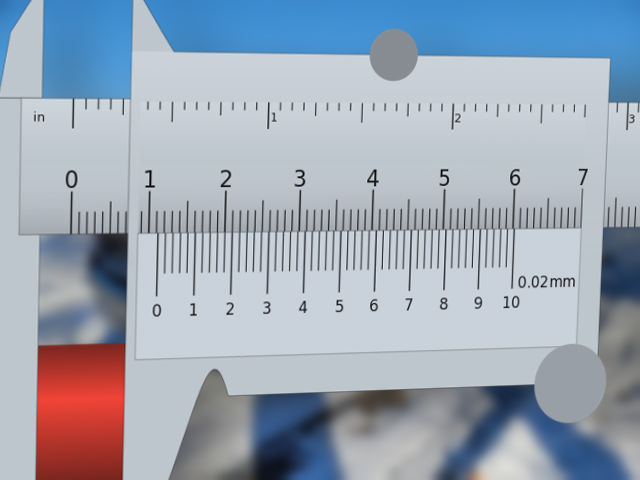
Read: 11.2mm
